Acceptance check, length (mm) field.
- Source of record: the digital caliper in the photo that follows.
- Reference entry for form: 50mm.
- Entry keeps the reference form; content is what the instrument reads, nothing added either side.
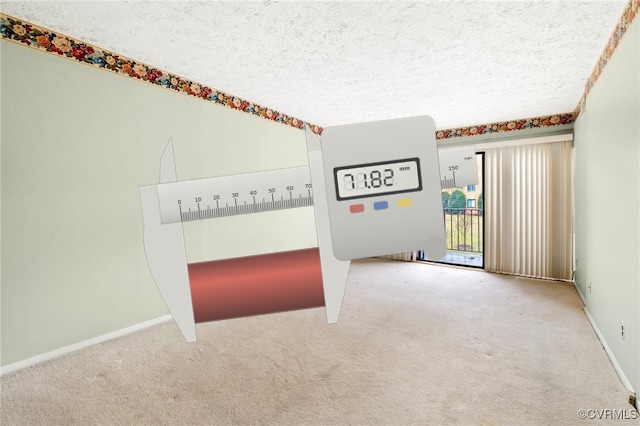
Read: 71.82mm
